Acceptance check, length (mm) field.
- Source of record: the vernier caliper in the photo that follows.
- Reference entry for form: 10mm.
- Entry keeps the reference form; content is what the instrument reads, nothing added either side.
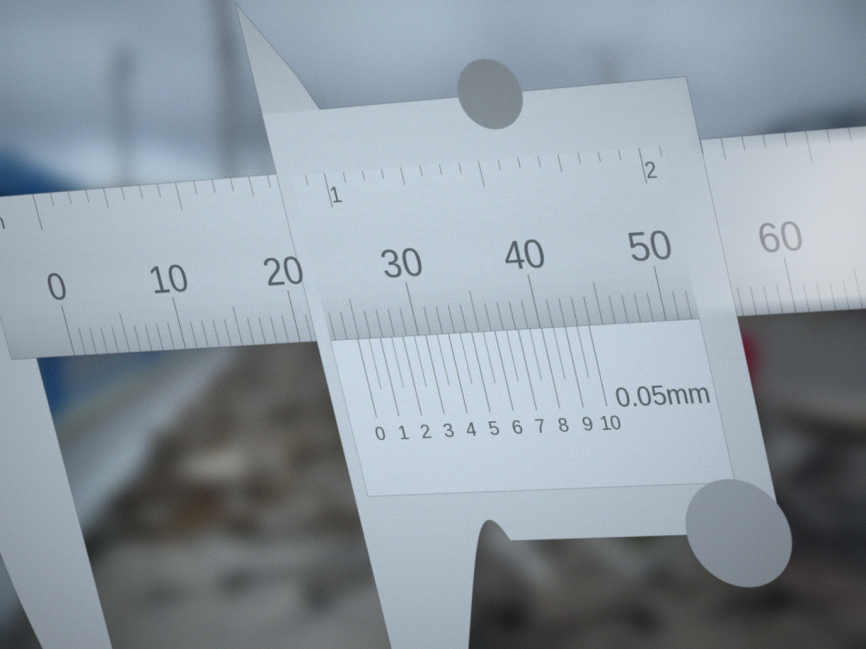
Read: 24.9mm
